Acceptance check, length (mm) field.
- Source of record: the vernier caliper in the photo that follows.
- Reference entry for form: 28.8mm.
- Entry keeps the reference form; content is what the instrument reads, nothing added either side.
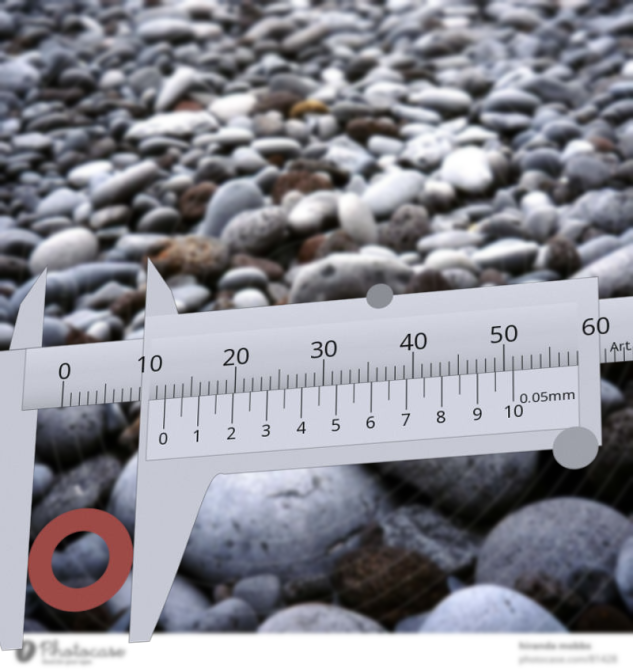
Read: 12.0mm
